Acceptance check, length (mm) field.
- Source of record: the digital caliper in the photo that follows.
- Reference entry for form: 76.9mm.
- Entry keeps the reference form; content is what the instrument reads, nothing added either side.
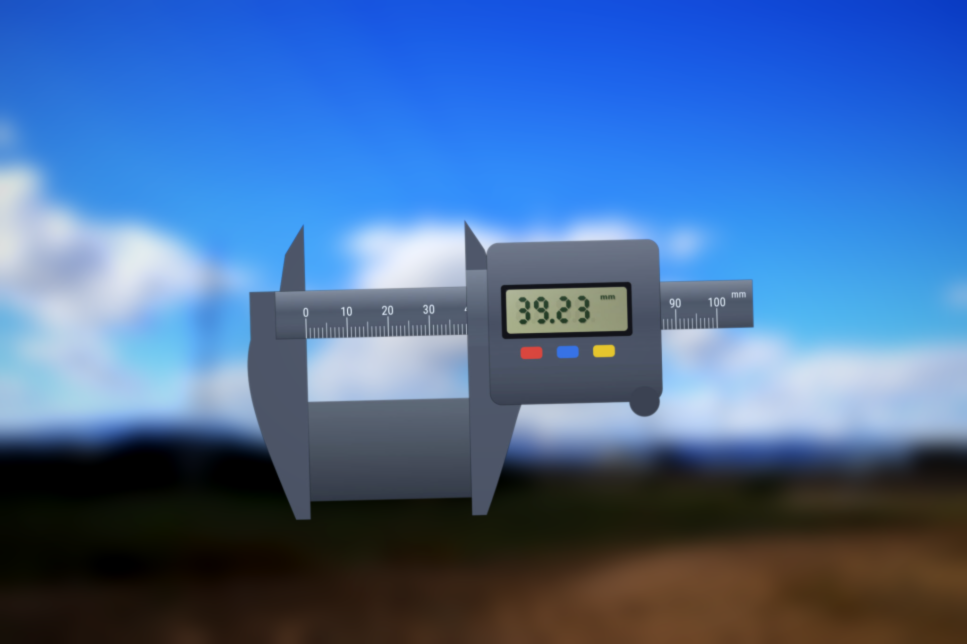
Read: 39.23mm
